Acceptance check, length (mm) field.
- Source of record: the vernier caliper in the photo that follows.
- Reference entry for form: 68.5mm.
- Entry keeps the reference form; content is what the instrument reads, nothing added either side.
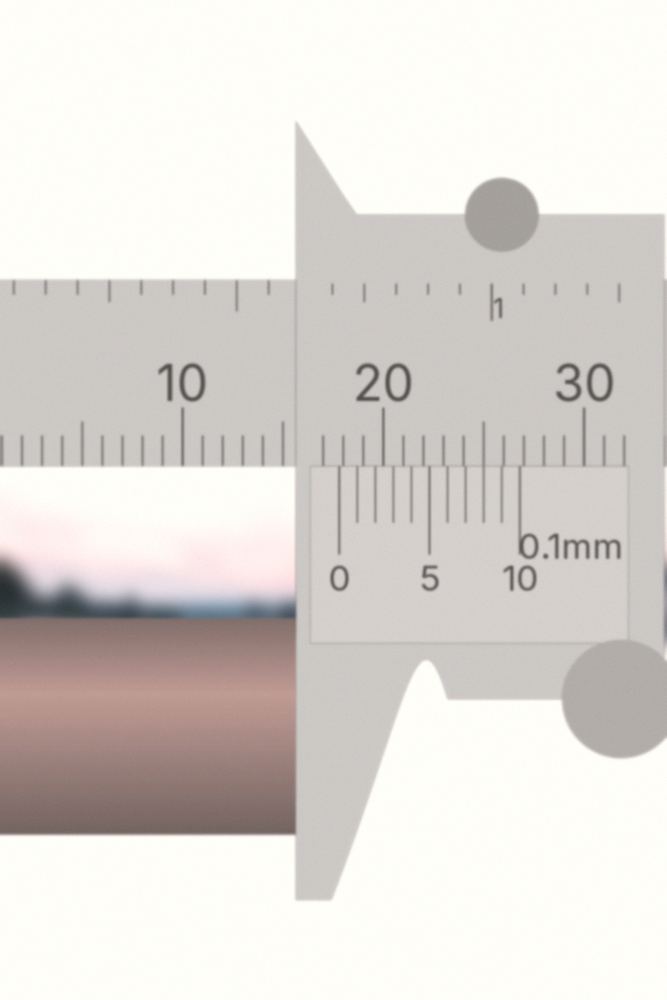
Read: 17.8mm
